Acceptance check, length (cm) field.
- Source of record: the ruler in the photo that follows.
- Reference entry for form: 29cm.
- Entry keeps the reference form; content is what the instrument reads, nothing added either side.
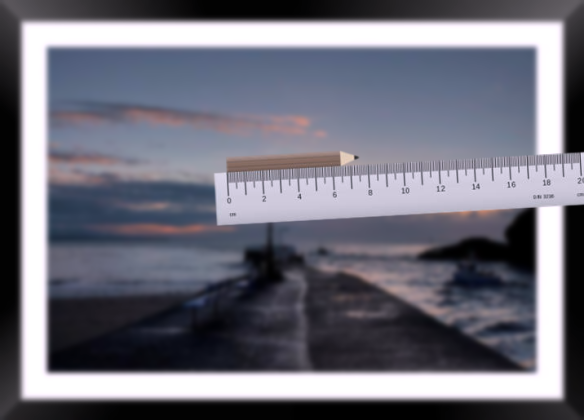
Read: 7.5cm
